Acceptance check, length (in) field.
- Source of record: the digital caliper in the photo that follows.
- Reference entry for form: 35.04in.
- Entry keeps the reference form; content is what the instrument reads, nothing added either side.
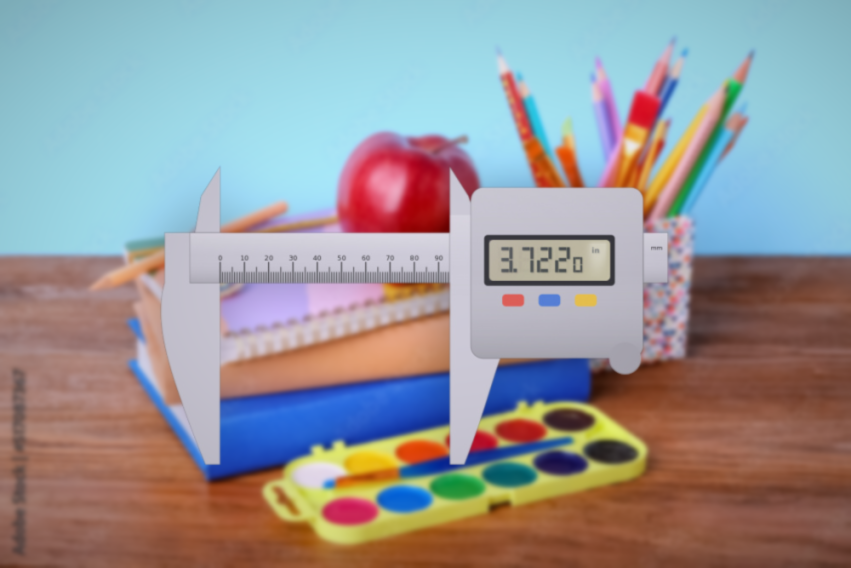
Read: 3.7220in
